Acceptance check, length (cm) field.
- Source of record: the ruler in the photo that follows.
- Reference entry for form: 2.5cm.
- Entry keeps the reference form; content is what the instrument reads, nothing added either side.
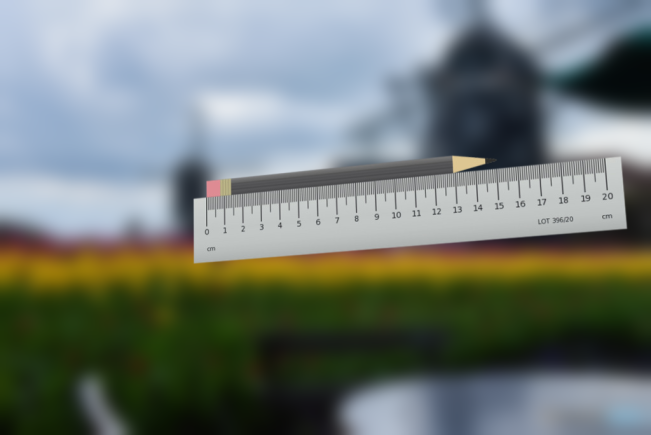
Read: 15cm
